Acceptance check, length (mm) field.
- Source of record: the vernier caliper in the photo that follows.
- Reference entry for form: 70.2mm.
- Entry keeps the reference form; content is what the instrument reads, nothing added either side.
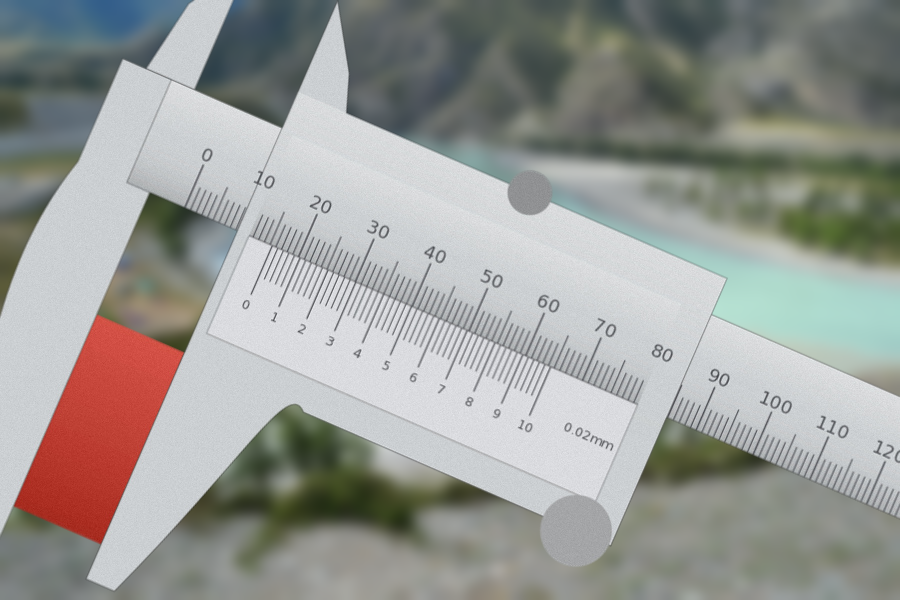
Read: 15.4mm
